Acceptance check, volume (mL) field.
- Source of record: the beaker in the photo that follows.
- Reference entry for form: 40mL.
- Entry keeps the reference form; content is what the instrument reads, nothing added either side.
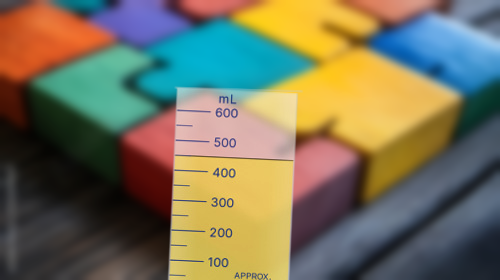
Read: 450mL
